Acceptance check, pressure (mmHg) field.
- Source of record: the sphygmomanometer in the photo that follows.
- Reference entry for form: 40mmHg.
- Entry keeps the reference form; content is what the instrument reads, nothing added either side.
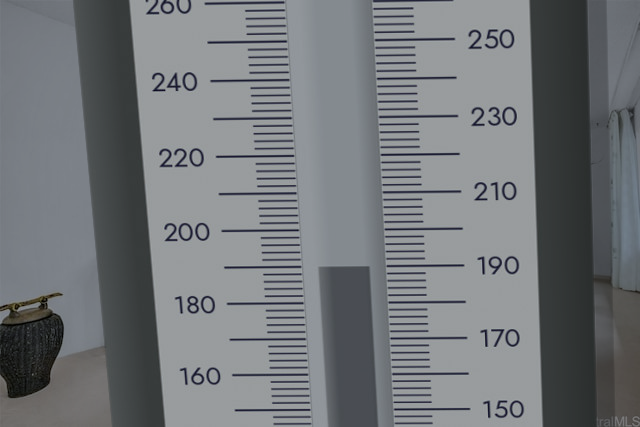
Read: 190mmHg
